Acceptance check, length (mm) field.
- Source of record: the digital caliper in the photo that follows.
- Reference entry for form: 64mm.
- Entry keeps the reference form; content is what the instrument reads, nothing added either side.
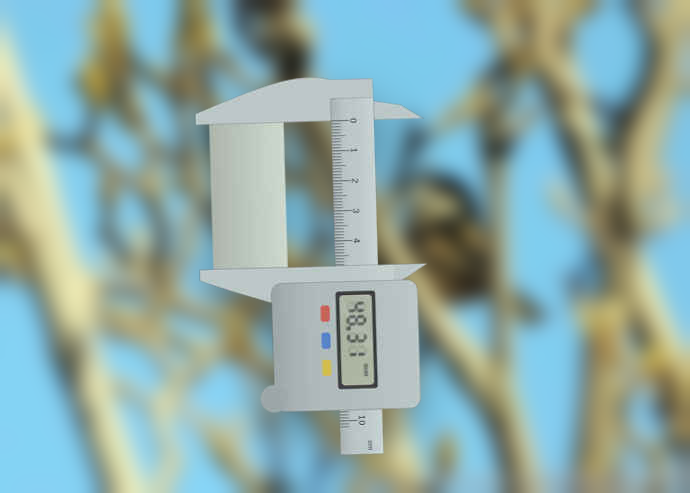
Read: 48.31mm
